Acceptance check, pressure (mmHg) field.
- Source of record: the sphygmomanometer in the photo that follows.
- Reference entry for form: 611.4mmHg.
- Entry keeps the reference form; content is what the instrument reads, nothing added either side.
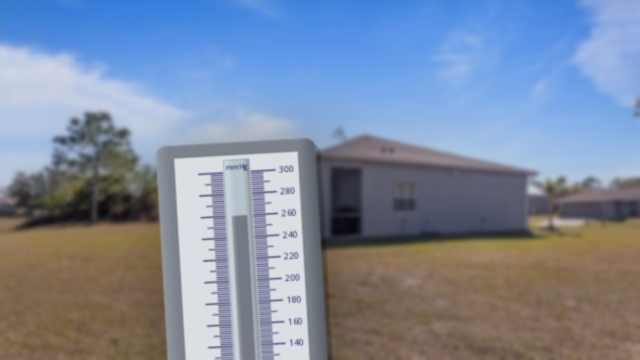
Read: 260mmHg
